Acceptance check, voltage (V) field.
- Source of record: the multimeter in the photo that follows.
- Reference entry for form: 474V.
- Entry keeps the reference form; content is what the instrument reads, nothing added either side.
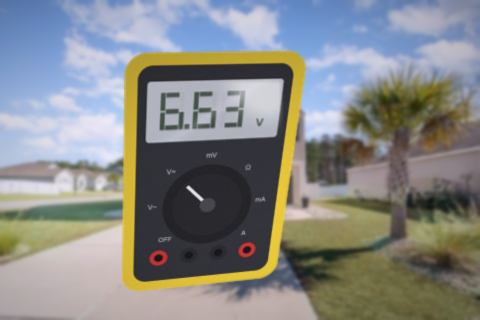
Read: 6.63V
